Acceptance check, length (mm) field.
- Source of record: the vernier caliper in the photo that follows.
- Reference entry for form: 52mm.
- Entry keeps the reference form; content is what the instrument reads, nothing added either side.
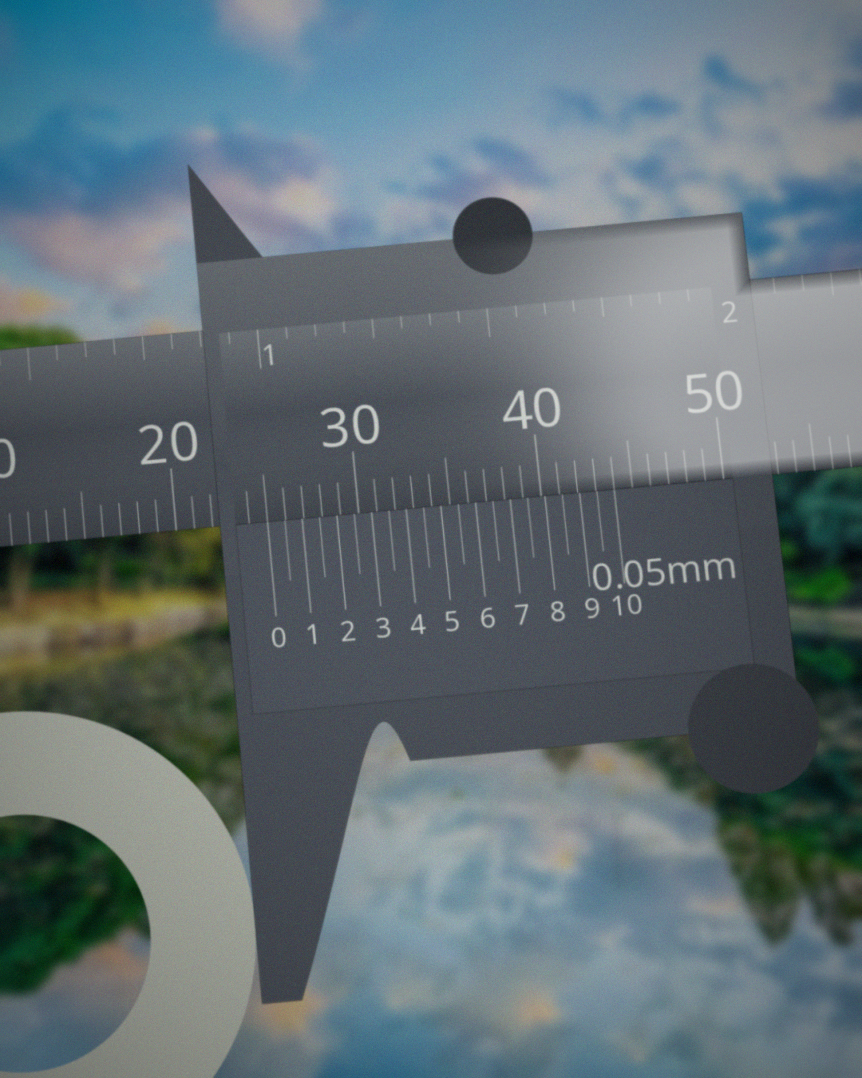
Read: 25.0mm
